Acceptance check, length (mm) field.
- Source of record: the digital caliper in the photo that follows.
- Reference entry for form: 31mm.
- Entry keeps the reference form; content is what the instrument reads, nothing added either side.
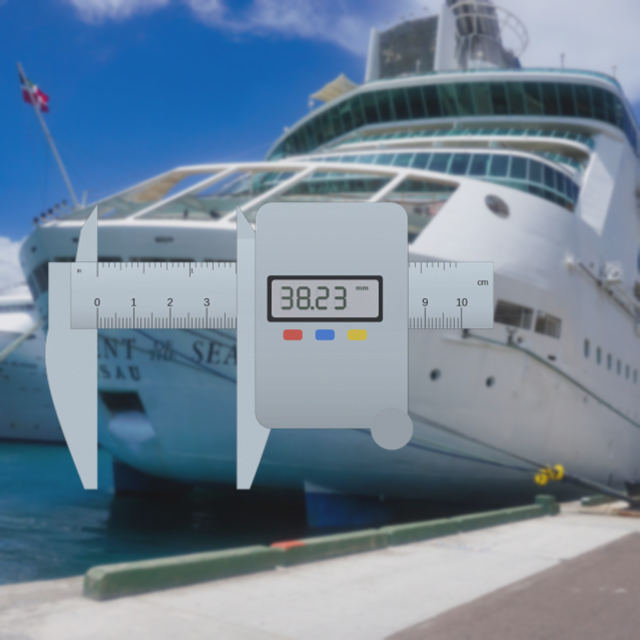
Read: 38.23mm
